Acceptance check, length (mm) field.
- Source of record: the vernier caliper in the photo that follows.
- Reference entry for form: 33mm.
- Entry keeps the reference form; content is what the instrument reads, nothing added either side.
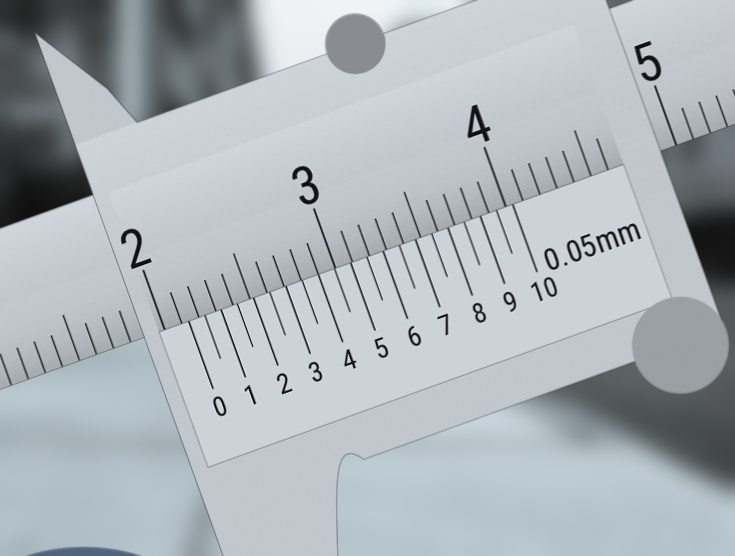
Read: 21.4mm
